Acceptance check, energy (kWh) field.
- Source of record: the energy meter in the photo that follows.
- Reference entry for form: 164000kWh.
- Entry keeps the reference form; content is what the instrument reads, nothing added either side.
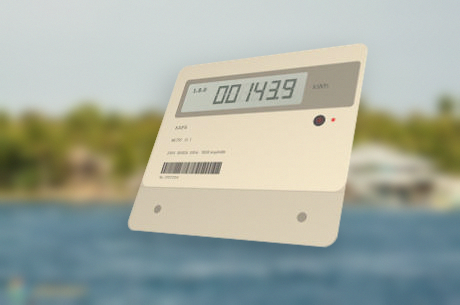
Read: 143.9kWh
